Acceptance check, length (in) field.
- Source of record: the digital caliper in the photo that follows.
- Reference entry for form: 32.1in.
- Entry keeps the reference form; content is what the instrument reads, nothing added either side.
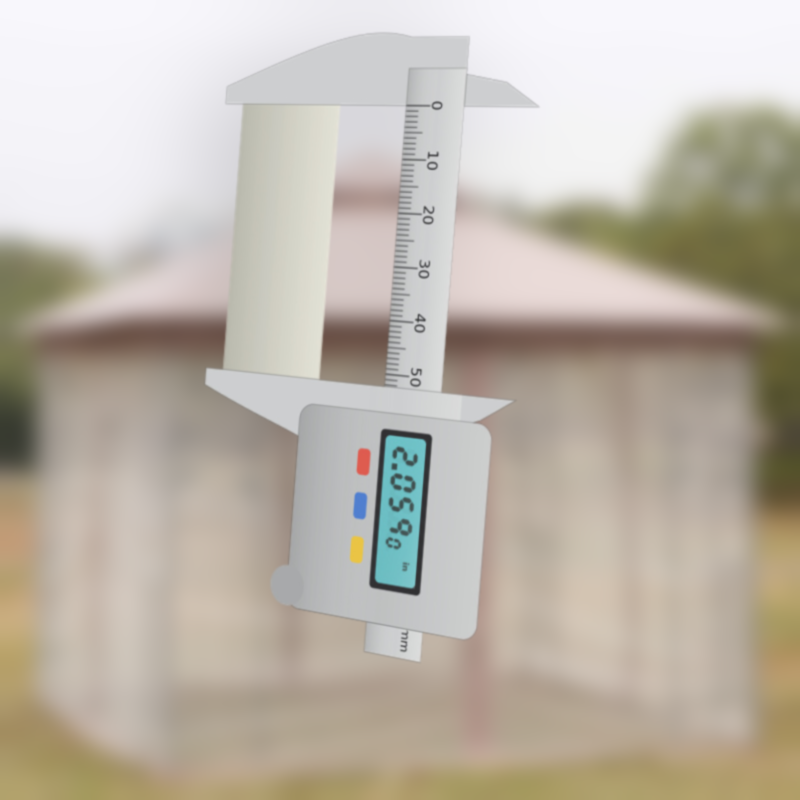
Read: 2.0590in
